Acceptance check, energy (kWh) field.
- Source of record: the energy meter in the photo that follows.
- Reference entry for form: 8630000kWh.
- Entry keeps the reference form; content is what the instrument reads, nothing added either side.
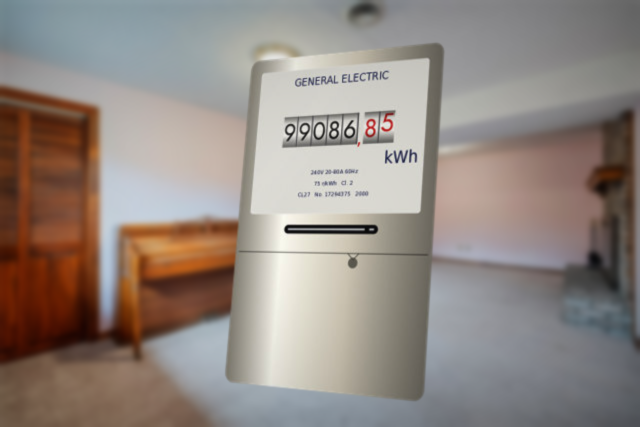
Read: 99086.85kWh
